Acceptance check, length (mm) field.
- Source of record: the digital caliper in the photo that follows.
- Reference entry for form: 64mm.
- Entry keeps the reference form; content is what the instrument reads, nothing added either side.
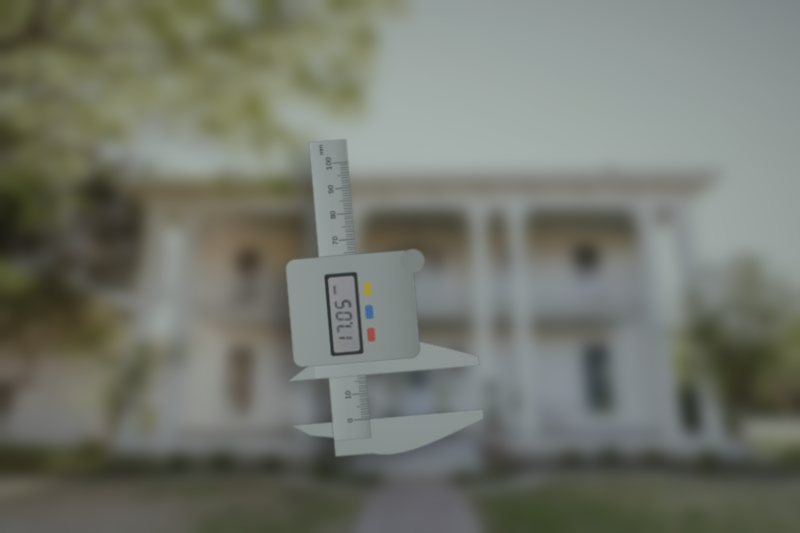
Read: 17.05mm
